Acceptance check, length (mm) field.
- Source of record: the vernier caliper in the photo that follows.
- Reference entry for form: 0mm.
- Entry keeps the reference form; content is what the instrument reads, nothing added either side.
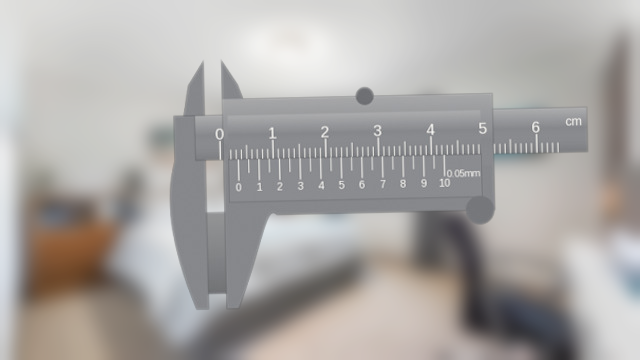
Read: 3.4mm
